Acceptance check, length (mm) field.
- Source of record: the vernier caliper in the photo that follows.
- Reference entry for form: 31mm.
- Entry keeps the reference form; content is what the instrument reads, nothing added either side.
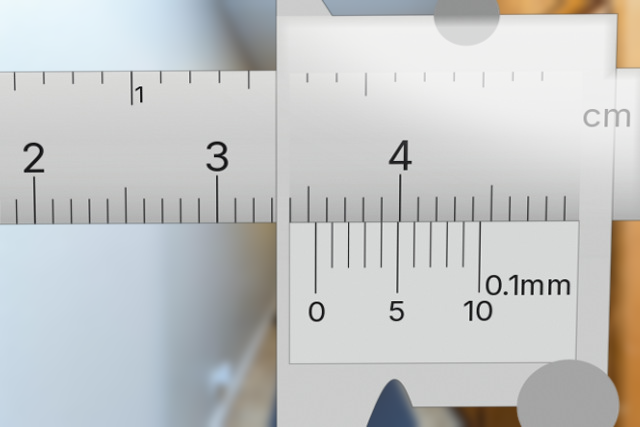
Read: 35.4mm
